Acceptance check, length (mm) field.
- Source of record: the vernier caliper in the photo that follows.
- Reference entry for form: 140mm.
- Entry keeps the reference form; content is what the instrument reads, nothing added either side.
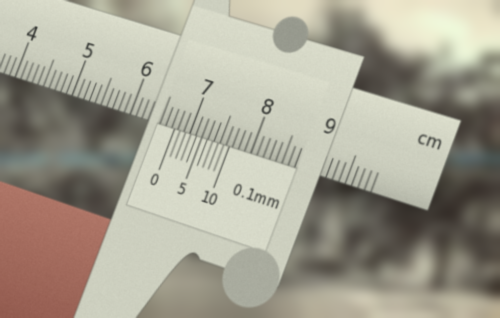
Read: 67.5mm
